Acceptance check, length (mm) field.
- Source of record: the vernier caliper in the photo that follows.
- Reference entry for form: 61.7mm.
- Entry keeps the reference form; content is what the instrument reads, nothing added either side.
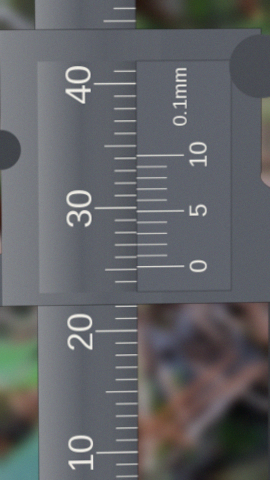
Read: 25.2mm
